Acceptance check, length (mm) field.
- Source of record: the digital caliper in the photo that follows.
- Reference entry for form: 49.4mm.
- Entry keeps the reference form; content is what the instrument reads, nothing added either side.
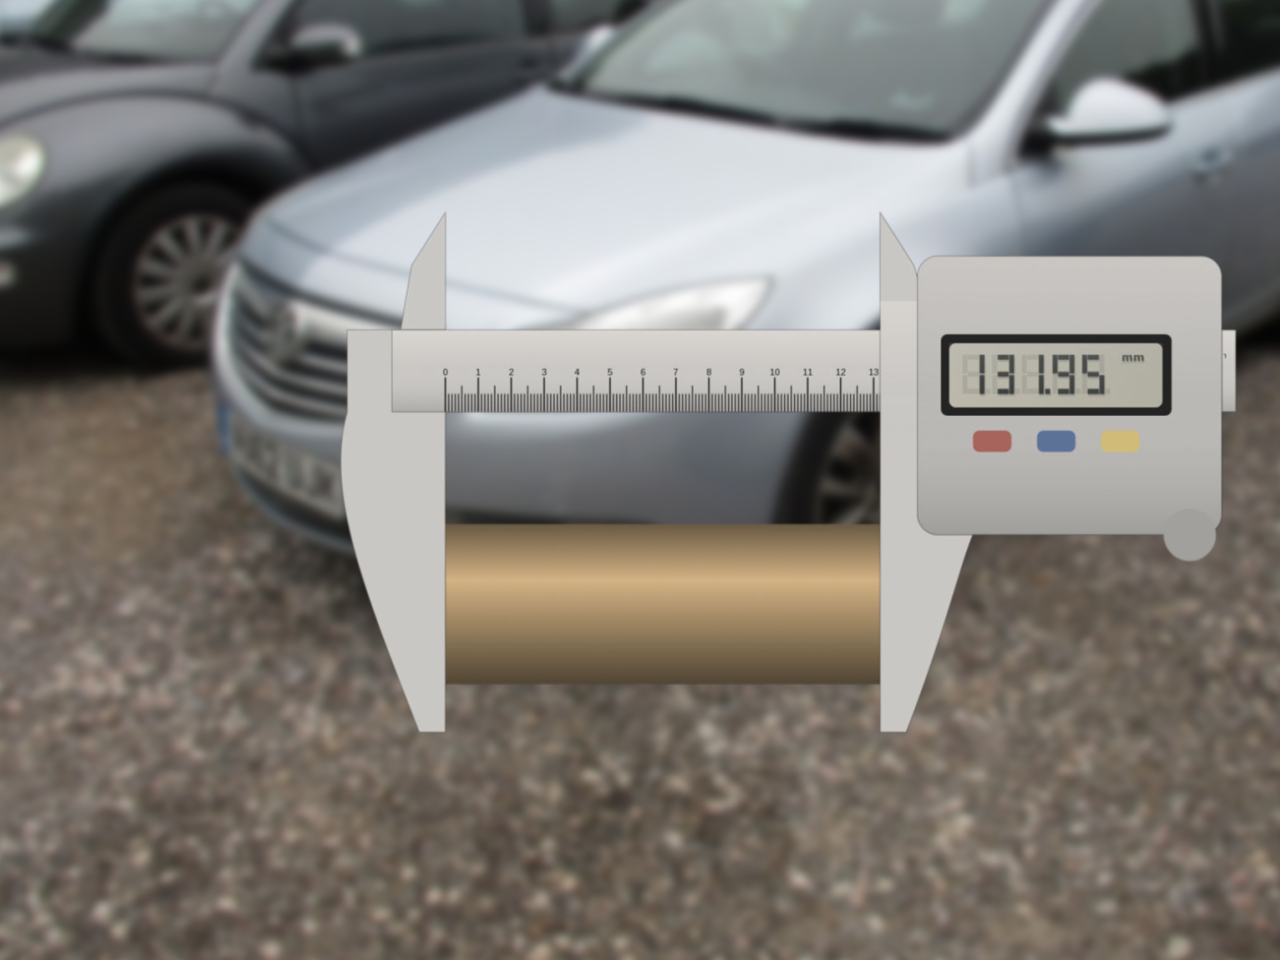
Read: 131.95mm
